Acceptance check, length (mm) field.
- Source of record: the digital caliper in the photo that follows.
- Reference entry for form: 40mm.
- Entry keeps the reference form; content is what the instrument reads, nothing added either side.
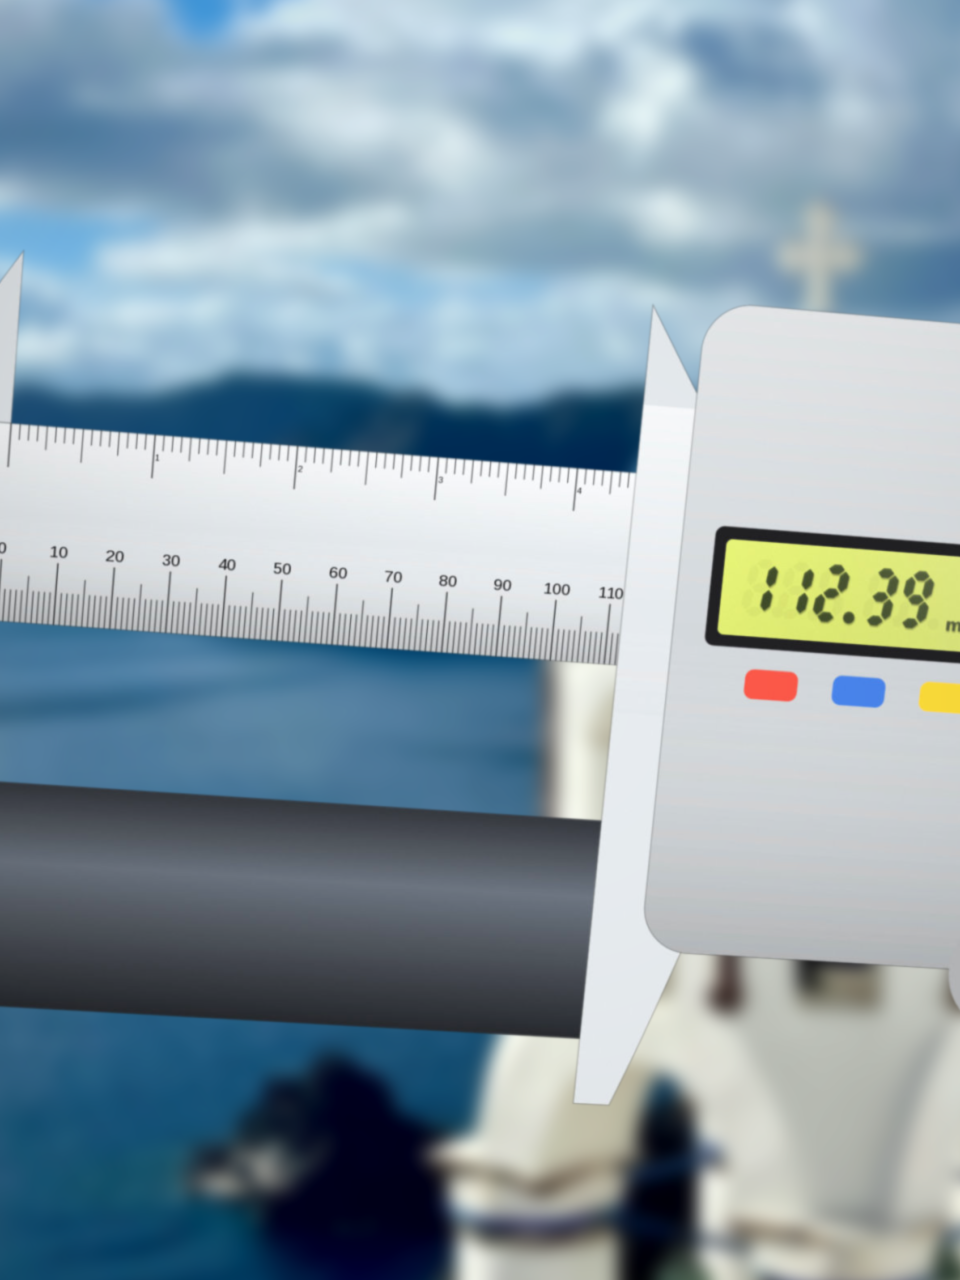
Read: 112.39mm
